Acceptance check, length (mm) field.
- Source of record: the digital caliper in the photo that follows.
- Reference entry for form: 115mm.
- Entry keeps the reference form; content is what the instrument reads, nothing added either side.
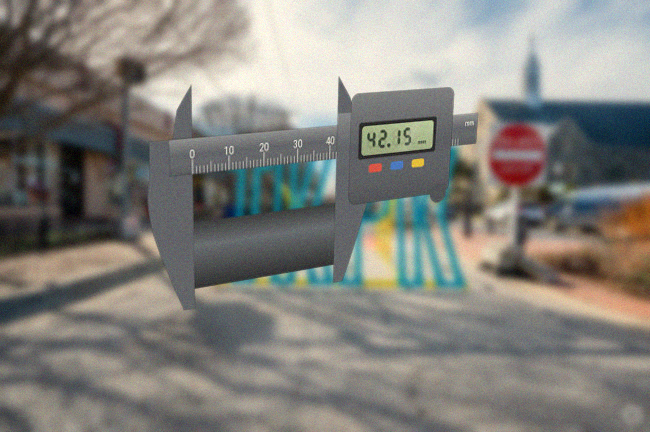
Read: 42.15mm
